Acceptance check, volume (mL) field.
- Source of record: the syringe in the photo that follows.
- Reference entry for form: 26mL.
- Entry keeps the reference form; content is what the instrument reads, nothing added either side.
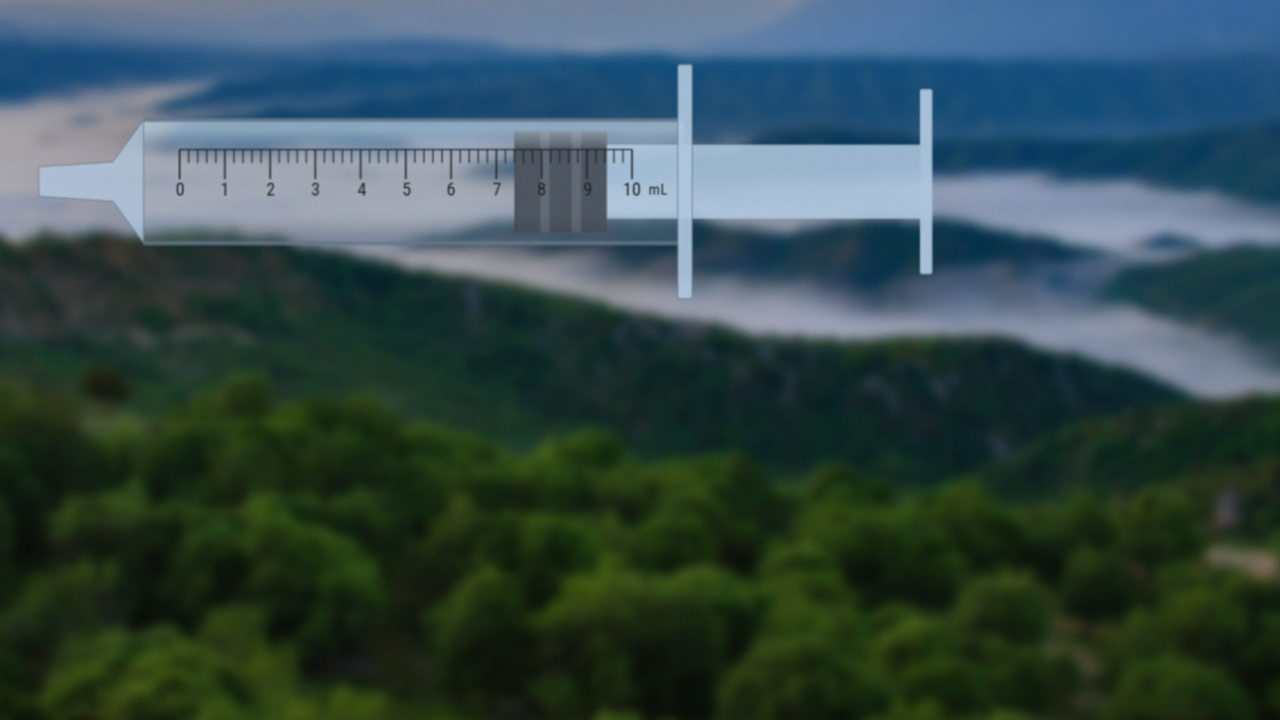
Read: 7.4mL
